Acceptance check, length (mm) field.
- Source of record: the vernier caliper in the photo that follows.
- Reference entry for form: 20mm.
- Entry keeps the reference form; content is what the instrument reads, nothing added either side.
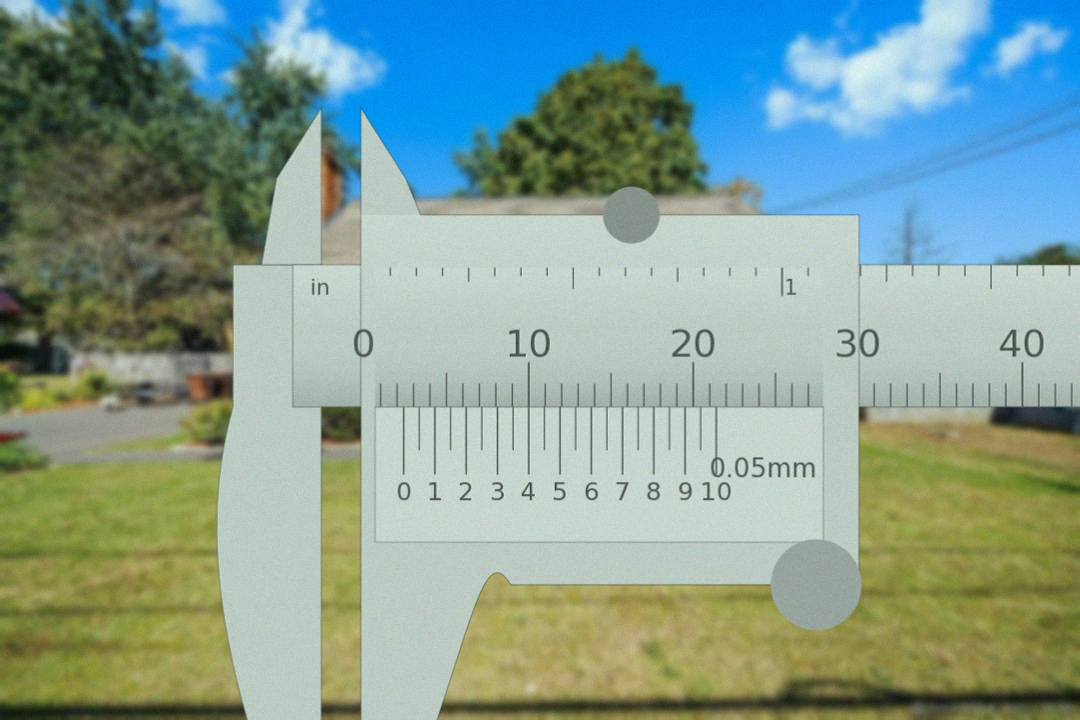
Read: 2.4mm
